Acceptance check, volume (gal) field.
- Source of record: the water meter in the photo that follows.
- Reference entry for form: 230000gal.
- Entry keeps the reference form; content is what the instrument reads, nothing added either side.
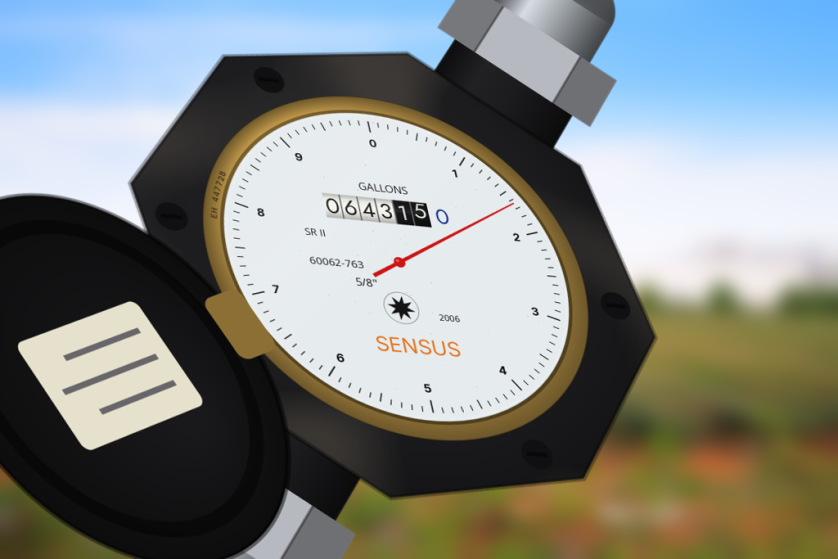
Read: 643151.6gal
